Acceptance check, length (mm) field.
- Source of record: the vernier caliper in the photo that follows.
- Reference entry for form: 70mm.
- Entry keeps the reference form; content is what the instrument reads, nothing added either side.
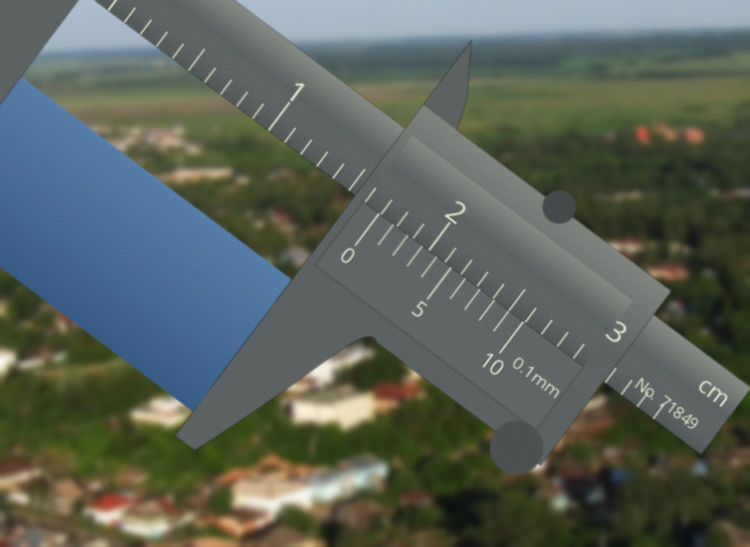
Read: 16.9mm
